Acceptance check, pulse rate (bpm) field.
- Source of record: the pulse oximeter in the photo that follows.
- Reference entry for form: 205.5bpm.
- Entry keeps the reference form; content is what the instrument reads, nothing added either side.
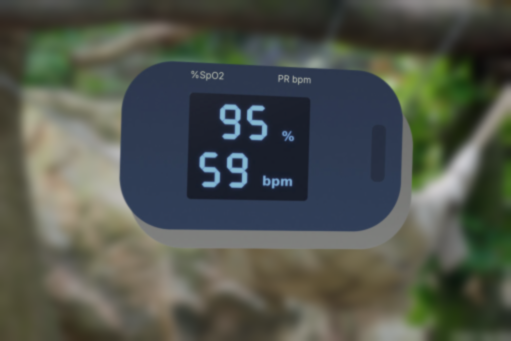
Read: 59bpm
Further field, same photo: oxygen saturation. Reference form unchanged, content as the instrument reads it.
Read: 95%
